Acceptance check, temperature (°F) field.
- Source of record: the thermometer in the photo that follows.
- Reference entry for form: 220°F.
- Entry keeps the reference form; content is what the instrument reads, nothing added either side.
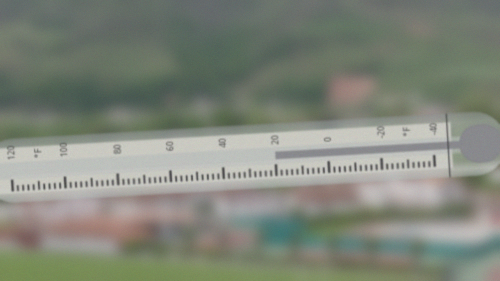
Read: 20°F
